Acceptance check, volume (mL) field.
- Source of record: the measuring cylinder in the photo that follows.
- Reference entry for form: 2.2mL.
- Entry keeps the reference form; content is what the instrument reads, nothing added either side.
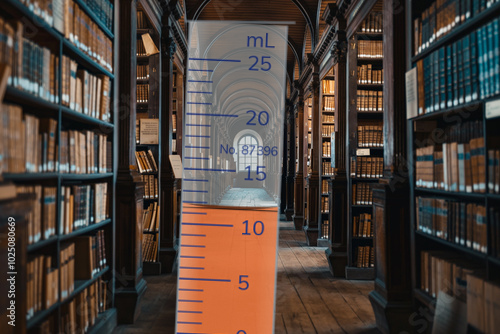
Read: 11.5mL
